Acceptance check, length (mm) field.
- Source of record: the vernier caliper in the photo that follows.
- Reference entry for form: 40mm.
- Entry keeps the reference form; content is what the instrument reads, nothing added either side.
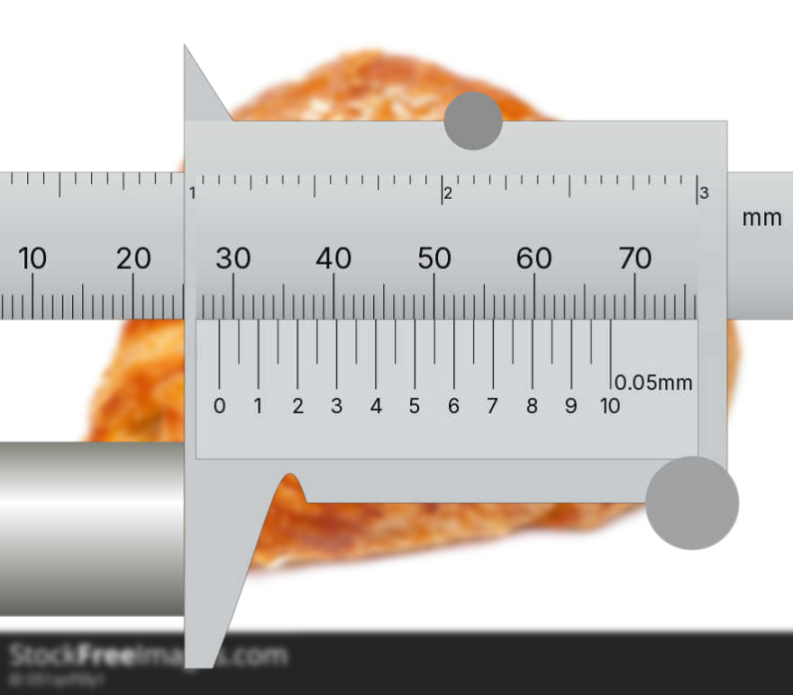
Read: 28.6mm
